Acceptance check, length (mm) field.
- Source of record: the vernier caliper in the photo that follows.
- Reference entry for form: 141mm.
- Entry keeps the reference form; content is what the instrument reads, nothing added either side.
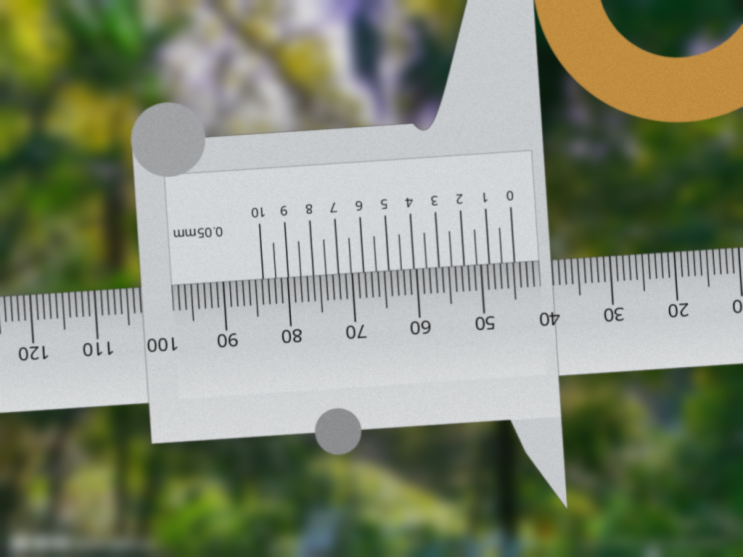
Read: 44.8mm
